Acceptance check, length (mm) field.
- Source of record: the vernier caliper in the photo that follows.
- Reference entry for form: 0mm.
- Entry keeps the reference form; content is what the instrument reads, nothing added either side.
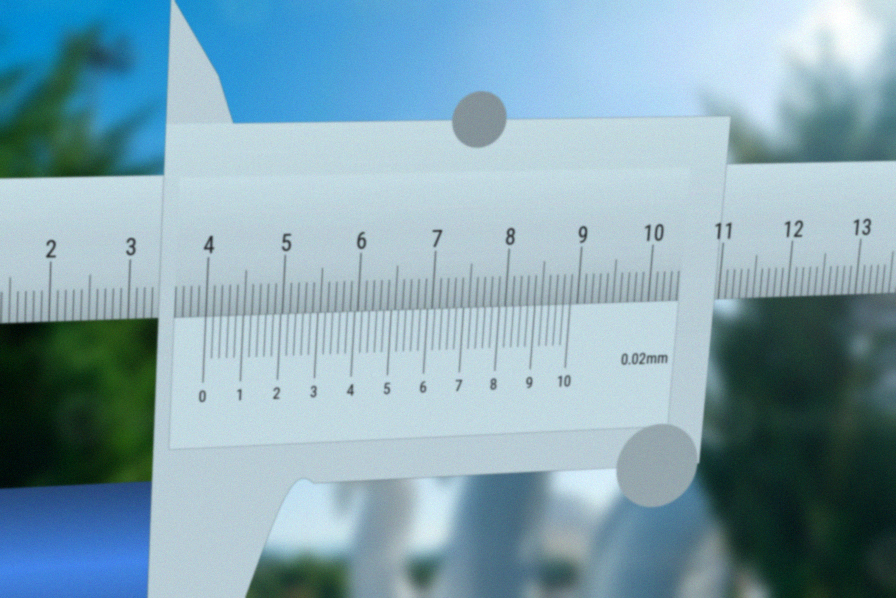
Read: 40.0mm
